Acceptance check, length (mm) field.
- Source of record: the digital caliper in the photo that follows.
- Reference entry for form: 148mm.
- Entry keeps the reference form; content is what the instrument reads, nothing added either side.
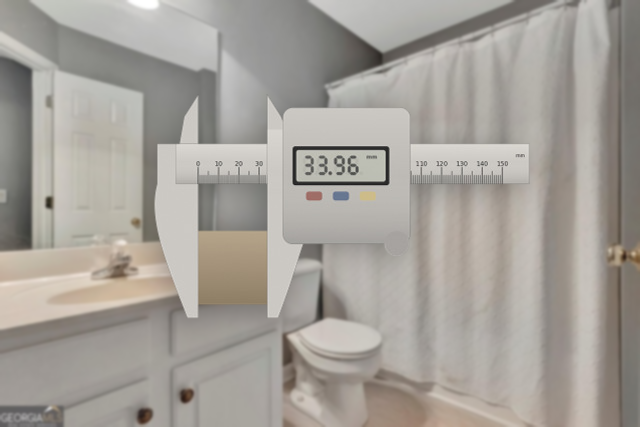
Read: 33.96mm
